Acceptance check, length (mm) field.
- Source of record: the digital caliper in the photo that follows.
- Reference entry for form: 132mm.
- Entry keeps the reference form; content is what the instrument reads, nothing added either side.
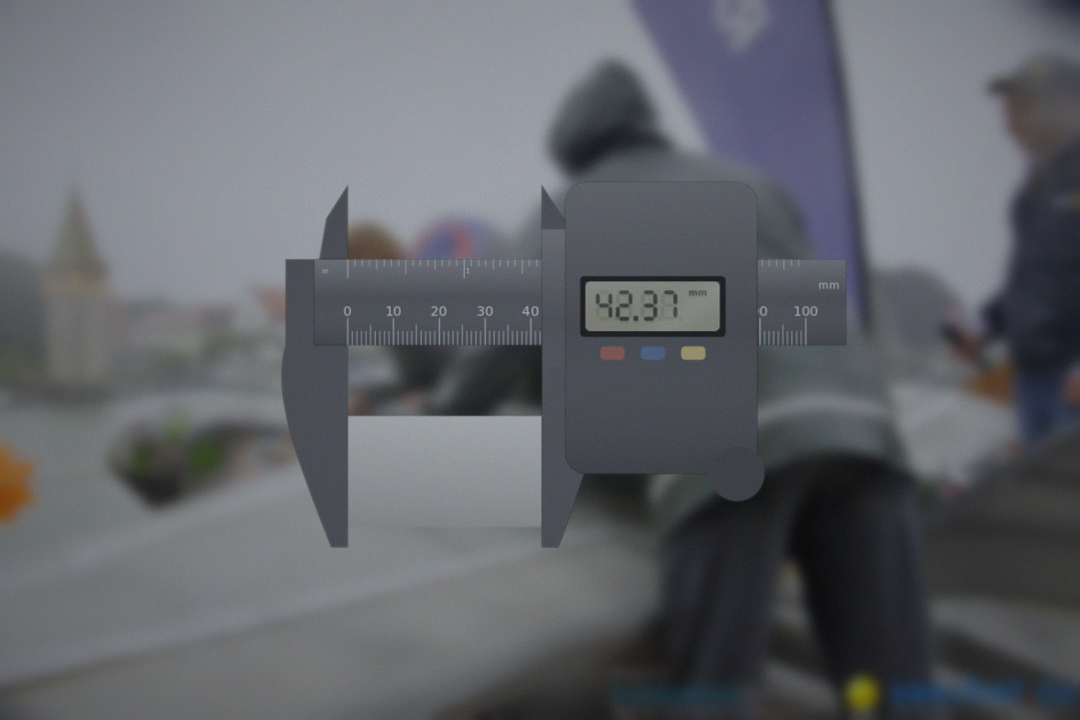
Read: 42.37mm
